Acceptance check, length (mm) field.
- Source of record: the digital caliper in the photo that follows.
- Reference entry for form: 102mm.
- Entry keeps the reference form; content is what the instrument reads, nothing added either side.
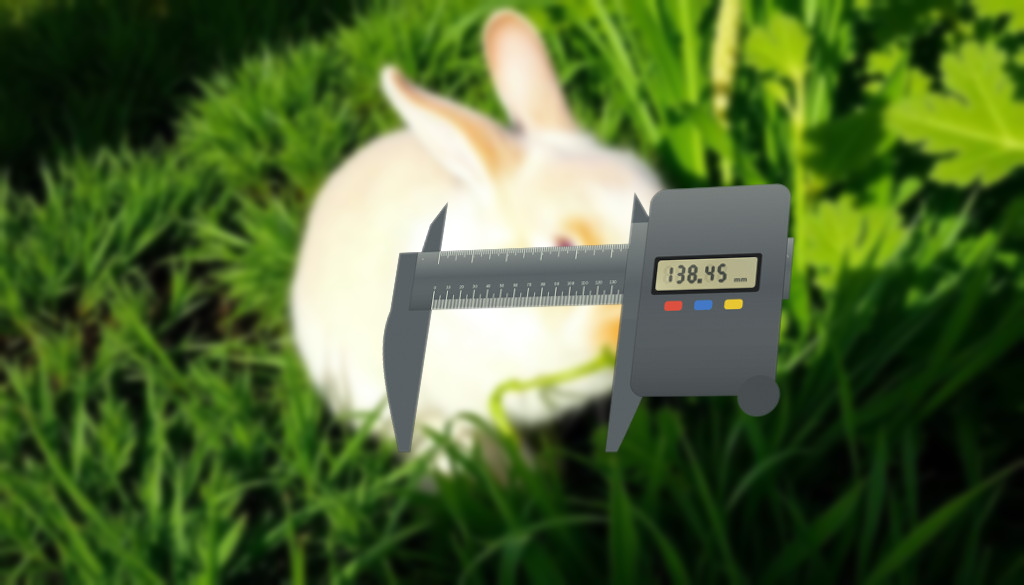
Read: 138.45mm
